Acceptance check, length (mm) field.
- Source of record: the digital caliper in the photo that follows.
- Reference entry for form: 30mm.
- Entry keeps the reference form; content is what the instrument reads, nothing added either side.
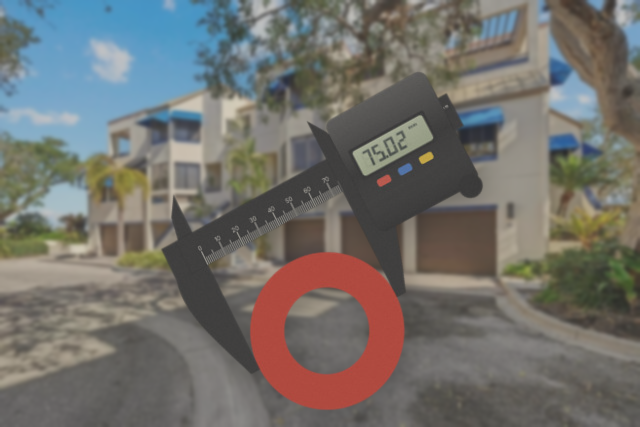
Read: 75.02mm
